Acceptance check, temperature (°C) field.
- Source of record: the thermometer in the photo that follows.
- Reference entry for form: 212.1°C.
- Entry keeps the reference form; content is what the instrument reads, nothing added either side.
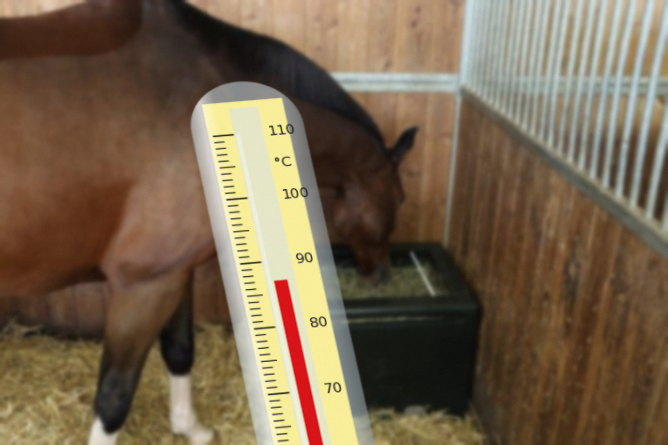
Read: 87°C
